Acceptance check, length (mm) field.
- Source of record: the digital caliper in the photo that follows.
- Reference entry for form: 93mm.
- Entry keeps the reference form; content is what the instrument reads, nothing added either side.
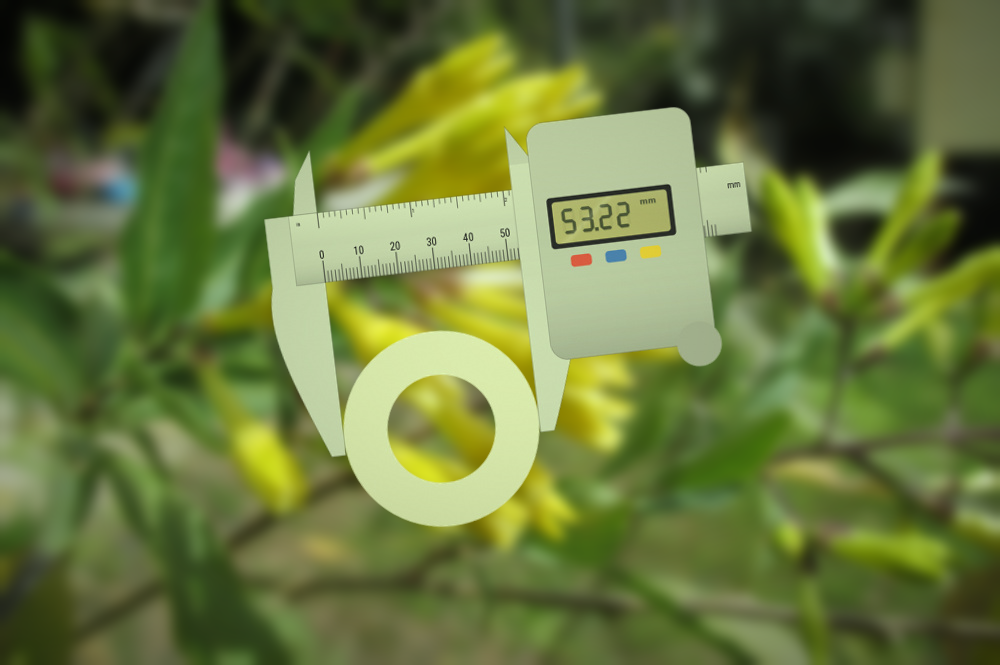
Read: 53.22mm
